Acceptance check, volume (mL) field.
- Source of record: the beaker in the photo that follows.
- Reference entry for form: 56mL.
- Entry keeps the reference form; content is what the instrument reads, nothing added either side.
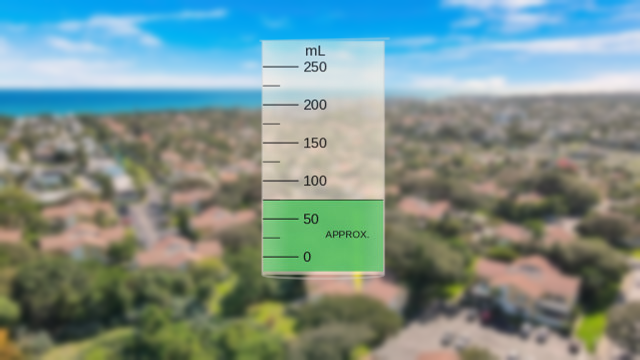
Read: 75mL
